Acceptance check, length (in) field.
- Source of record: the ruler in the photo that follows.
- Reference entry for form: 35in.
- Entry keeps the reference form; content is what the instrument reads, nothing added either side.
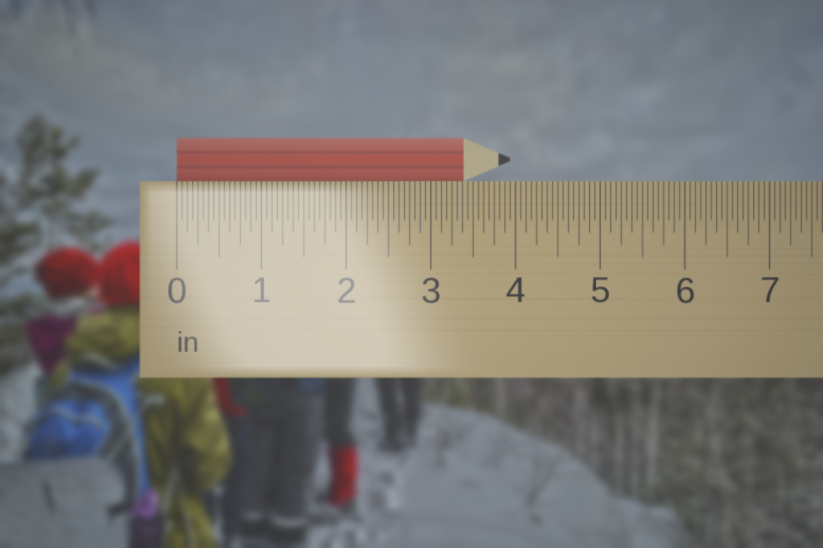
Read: 3.9375in
